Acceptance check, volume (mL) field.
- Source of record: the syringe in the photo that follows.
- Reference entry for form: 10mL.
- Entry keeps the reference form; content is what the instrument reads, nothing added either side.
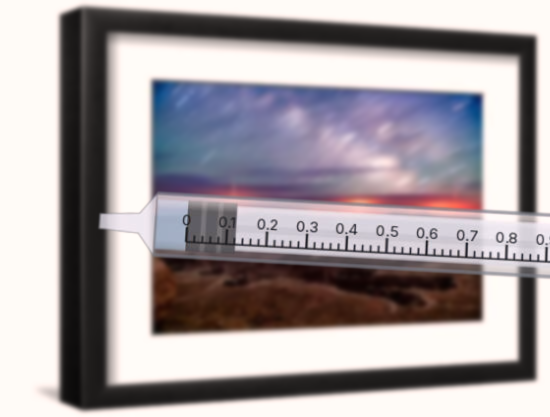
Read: 0mL
